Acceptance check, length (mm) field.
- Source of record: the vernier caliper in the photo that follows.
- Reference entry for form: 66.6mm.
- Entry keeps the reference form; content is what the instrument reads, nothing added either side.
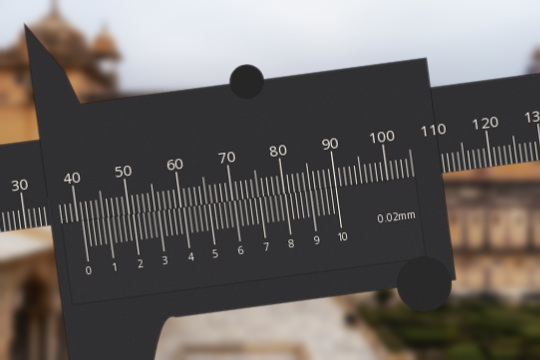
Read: 41.0mm
